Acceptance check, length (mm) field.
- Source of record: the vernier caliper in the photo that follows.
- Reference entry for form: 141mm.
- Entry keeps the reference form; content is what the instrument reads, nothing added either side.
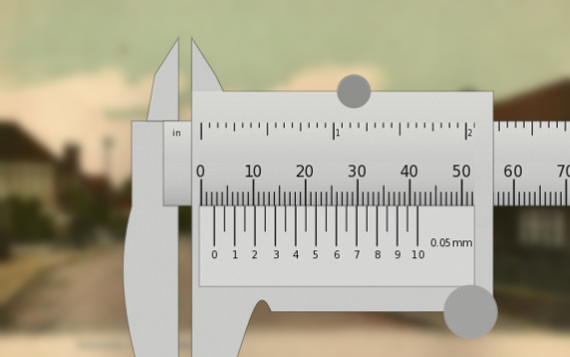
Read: 2.5mm
